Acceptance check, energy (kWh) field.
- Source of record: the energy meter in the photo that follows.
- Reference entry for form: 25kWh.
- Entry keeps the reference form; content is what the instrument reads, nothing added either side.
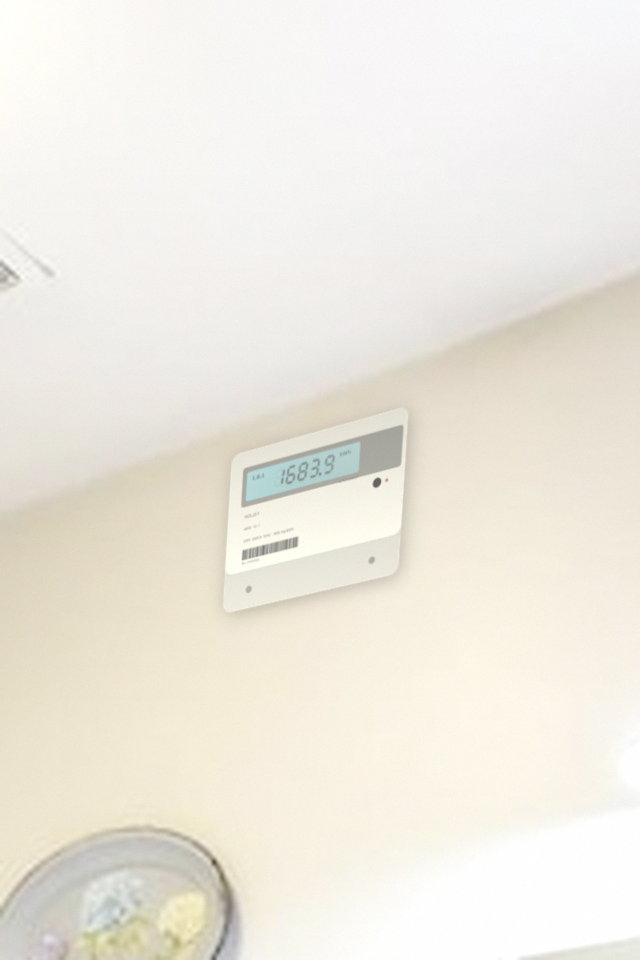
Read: 1683.9kWh
